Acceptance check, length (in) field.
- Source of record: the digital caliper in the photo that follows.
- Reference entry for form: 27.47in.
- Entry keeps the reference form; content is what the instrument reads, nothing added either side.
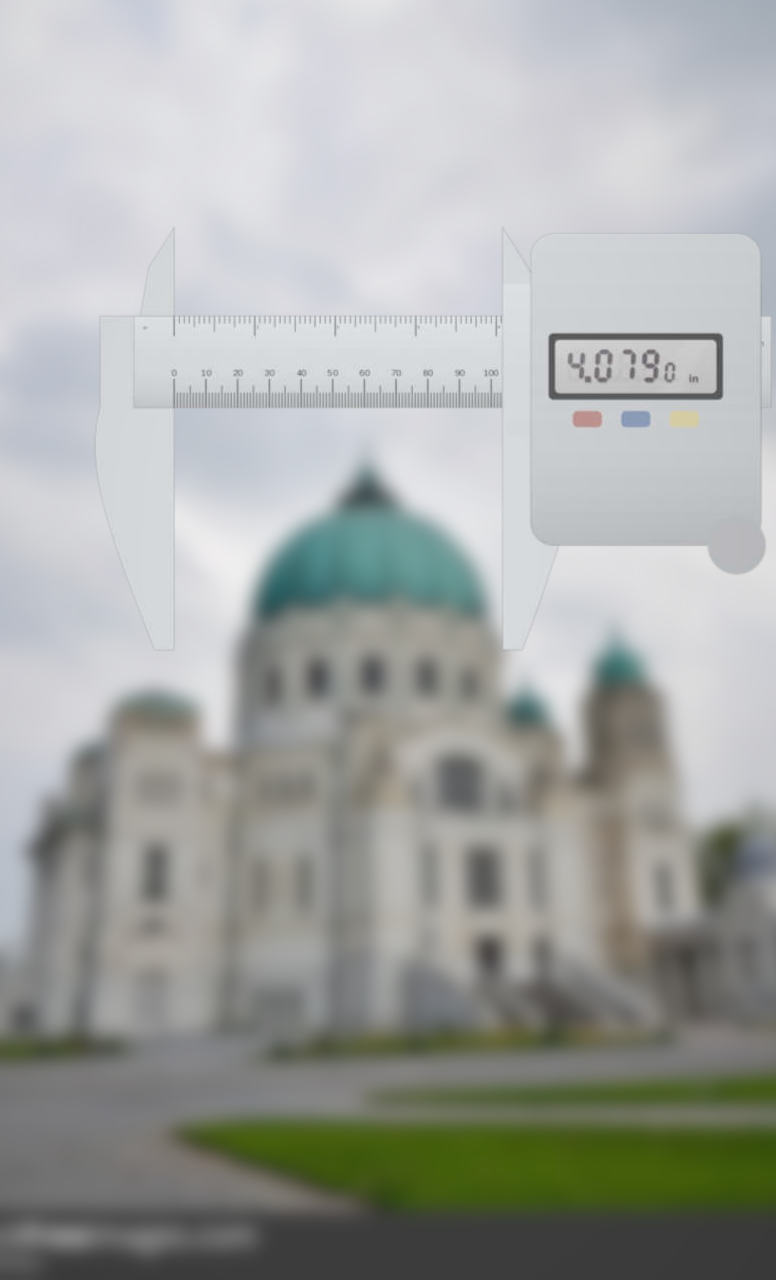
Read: 4.0790in
